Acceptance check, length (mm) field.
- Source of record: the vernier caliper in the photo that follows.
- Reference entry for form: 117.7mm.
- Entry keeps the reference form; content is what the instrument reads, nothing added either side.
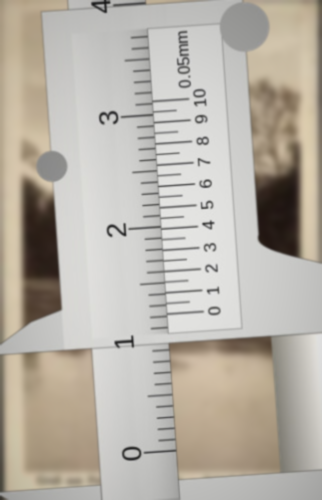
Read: 12.2mm
